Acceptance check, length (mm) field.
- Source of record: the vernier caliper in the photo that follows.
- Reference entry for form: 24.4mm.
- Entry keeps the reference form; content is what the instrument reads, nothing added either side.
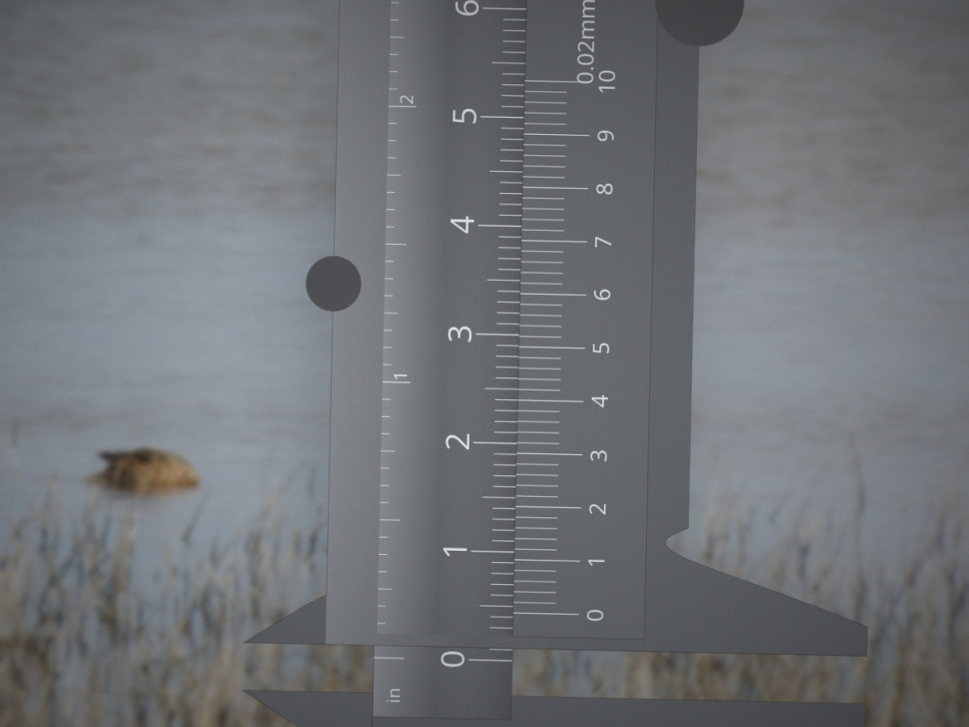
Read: 4.4mm
